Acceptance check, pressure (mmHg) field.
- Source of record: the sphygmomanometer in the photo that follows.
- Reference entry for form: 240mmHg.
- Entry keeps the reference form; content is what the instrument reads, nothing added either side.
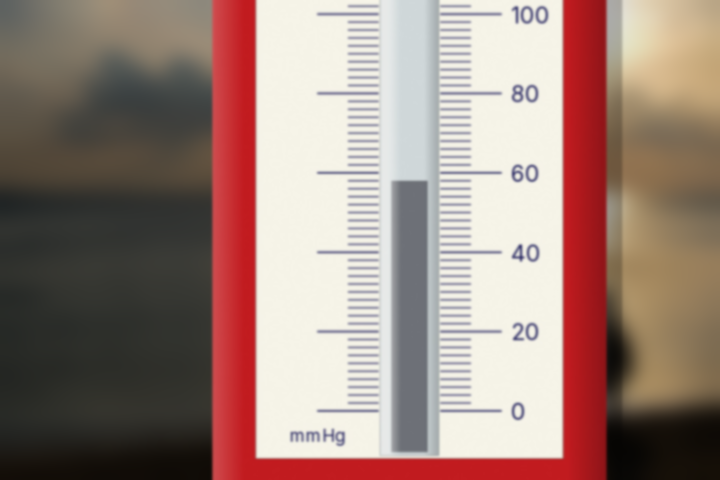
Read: 58mmHg
